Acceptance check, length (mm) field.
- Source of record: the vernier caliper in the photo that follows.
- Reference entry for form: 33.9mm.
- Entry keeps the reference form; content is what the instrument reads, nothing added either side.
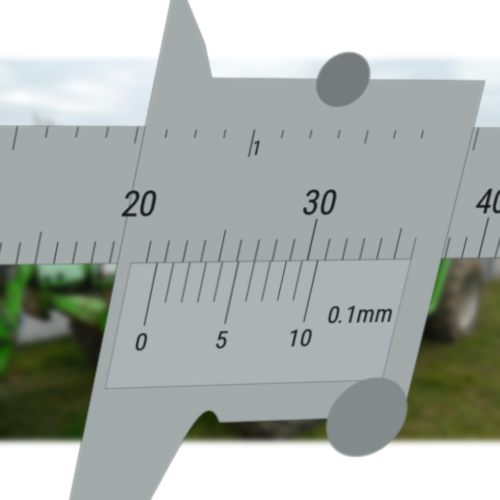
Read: 21.6mm
